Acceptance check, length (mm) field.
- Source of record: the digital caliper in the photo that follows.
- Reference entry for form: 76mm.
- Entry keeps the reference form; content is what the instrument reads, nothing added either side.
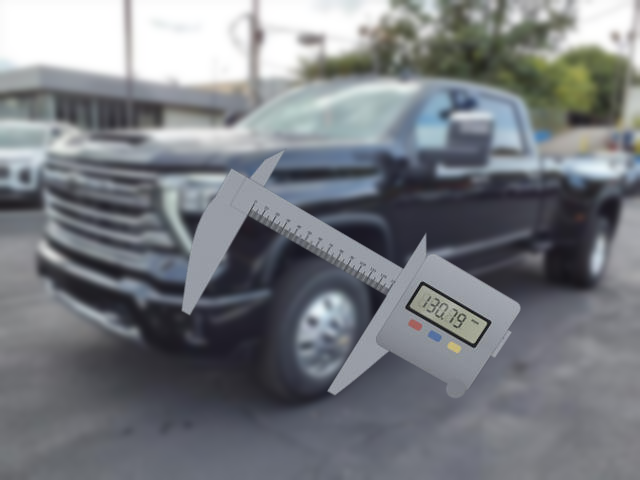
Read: 130.79mm
